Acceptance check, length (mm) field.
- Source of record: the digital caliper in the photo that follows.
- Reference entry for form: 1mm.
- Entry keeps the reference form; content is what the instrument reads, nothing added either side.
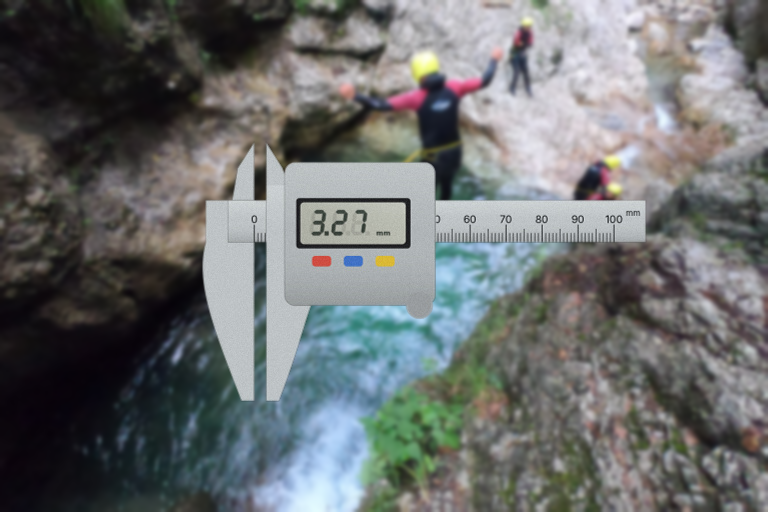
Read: 3.27mm
